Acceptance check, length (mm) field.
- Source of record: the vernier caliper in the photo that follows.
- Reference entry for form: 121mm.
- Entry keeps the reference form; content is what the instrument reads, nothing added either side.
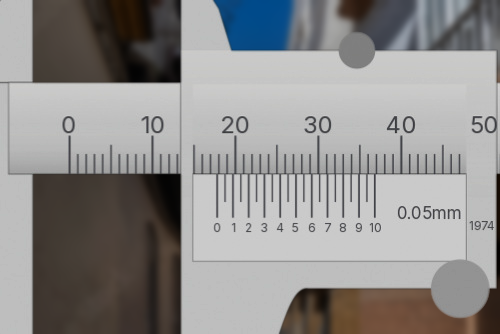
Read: 17.8mm
